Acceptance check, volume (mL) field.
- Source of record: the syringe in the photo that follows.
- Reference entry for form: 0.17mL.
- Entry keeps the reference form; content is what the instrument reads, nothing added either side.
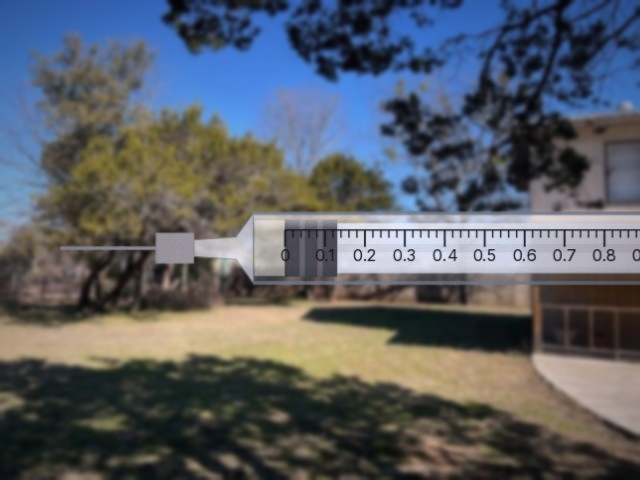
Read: 0mL
